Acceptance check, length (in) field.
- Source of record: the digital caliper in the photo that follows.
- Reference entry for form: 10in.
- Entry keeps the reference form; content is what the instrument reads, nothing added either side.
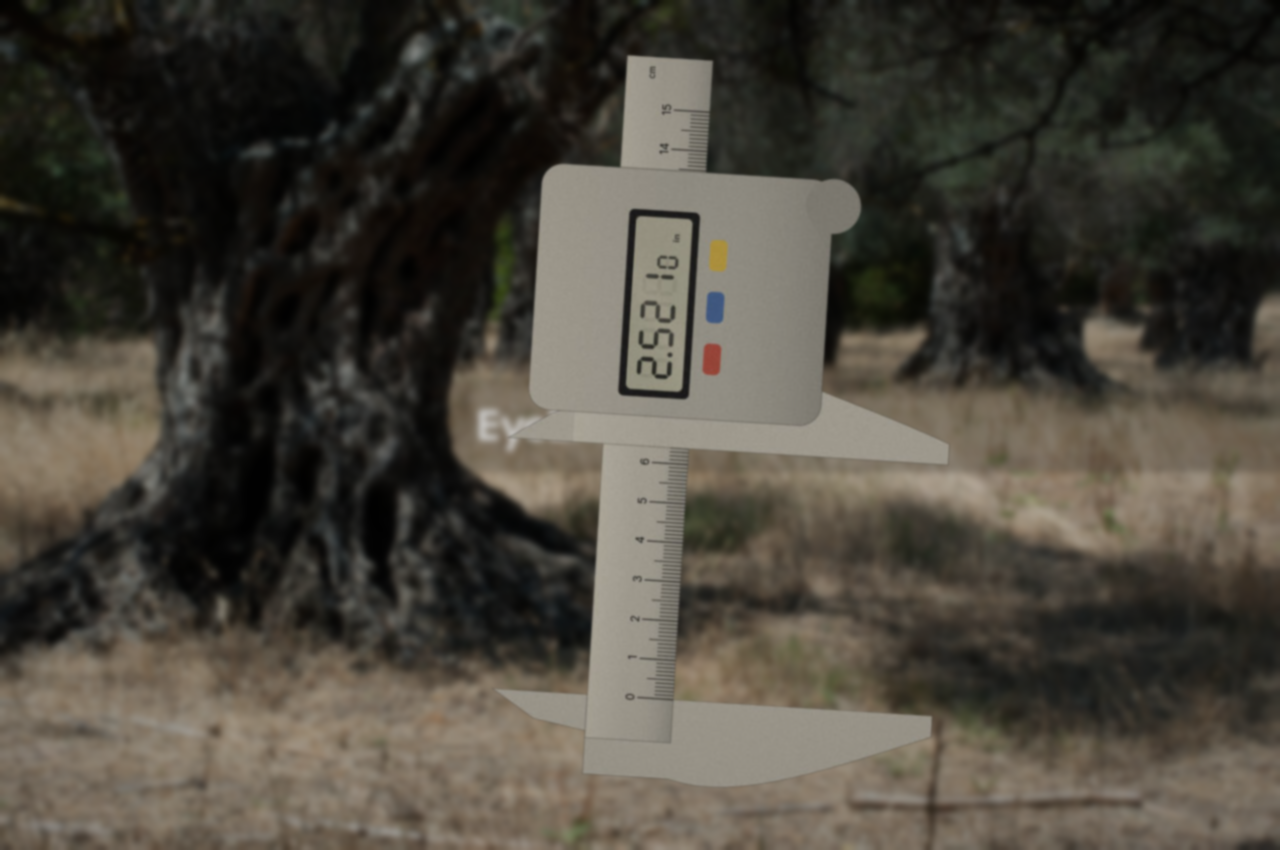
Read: 2.5210in
